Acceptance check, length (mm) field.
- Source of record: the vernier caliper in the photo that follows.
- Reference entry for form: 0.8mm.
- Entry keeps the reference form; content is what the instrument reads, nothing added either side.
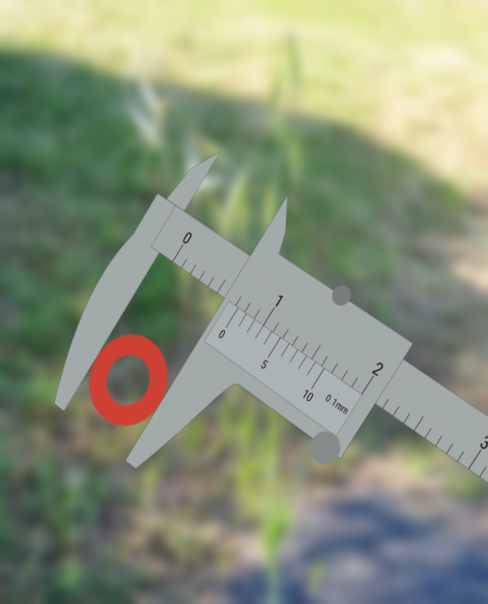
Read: 7.3mm
